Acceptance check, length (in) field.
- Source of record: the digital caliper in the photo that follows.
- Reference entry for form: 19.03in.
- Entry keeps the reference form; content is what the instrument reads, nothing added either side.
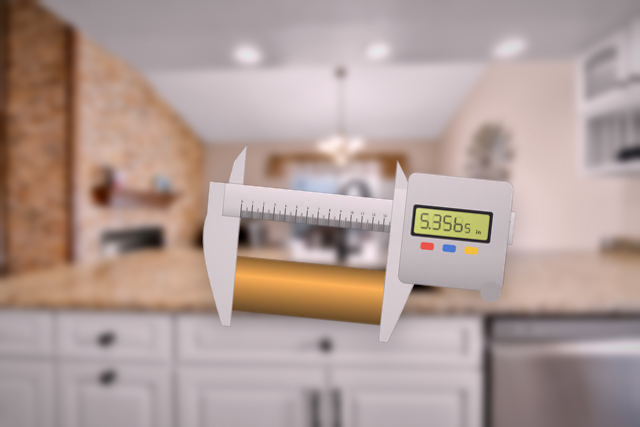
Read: 5.3565in
